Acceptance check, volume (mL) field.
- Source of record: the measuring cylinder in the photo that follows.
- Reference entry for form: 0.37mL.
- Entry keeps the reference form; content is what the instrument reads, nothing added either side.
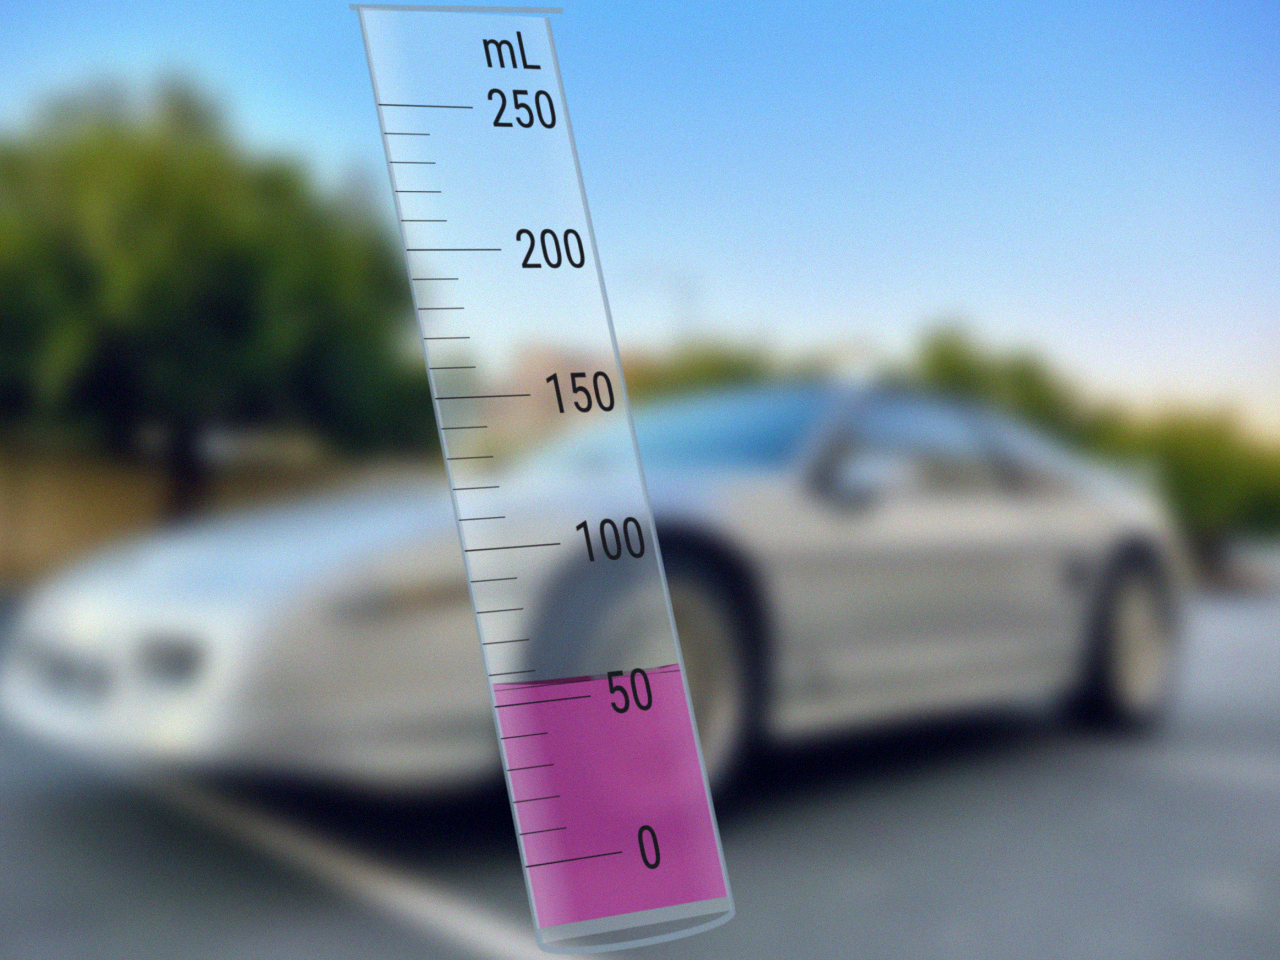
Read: 55mL
